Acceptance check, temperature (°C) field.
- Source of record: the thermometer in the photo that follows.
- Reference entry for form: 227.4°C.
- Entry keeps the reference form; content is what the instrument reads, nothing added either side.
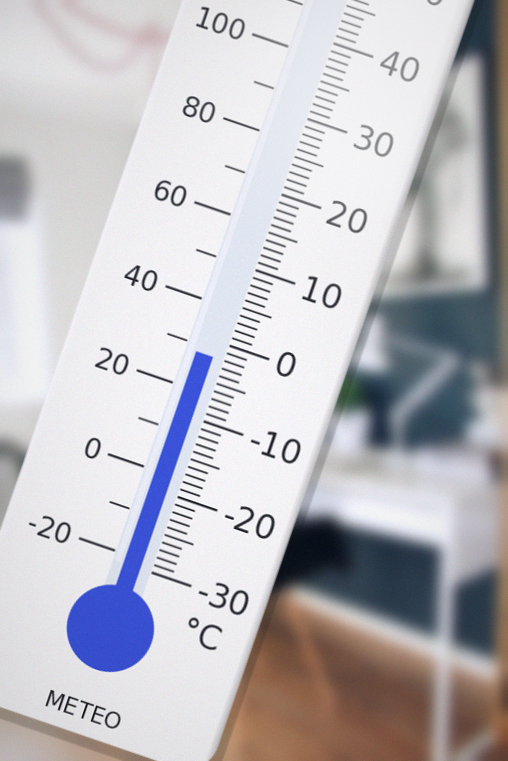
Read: -2°C
